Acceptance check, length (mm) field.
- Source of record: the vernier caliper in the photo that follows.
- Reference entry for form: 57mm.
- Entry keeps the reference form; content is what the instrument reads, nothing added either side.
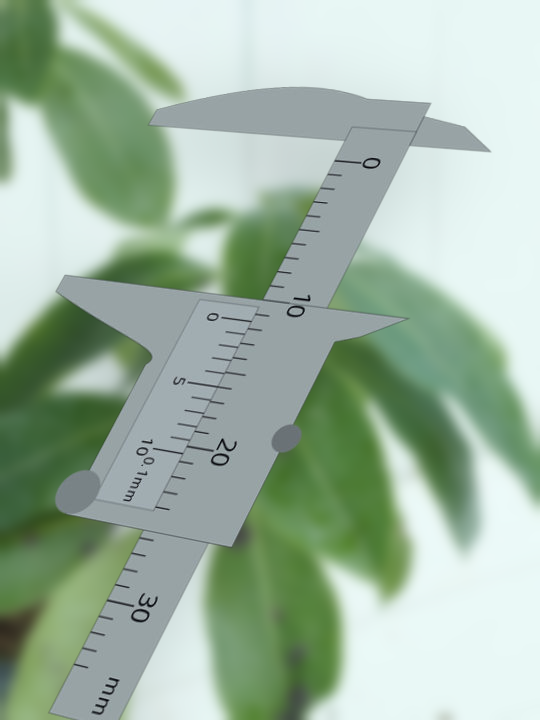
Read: 11.5mm
